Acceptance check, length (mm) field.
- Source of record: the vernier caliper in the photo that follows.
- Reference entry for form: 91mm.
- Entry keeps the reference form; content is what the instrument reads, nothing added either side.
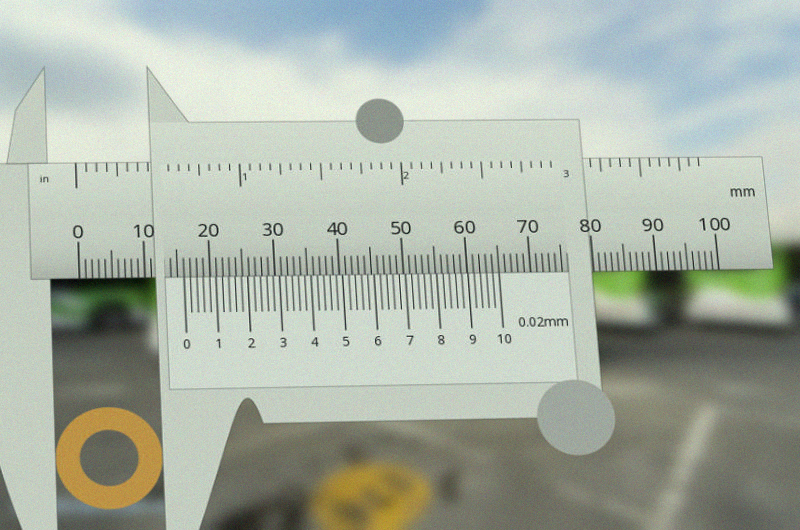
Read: 16.0mm
